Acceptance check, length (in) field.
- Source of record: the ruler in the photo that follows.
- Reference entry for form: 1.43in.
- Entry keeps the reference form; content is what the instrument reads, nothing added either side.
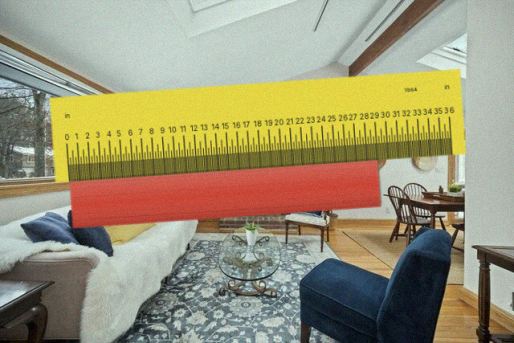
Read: 29in
